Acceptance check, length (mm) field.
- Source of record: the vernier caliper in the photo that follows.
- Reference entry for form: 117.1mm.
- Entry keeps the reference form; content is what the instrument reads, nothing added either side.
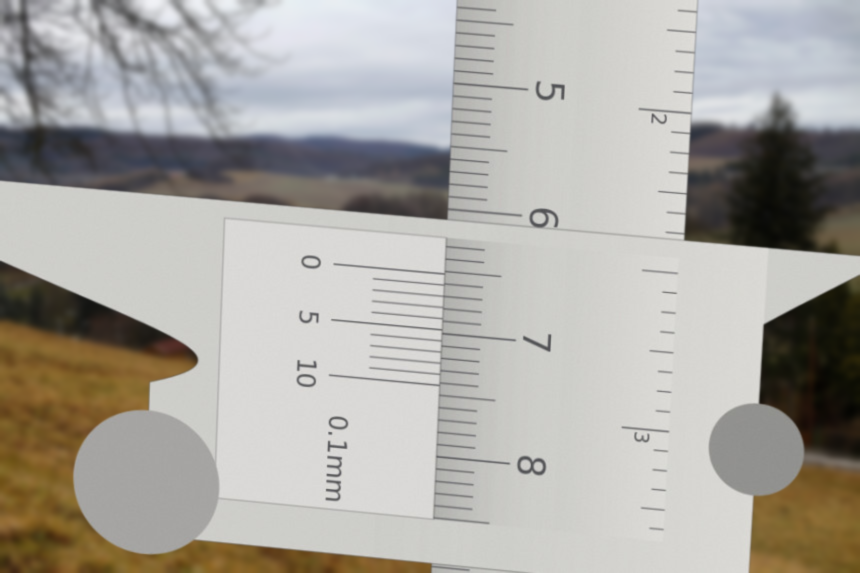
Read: 65.2mm
